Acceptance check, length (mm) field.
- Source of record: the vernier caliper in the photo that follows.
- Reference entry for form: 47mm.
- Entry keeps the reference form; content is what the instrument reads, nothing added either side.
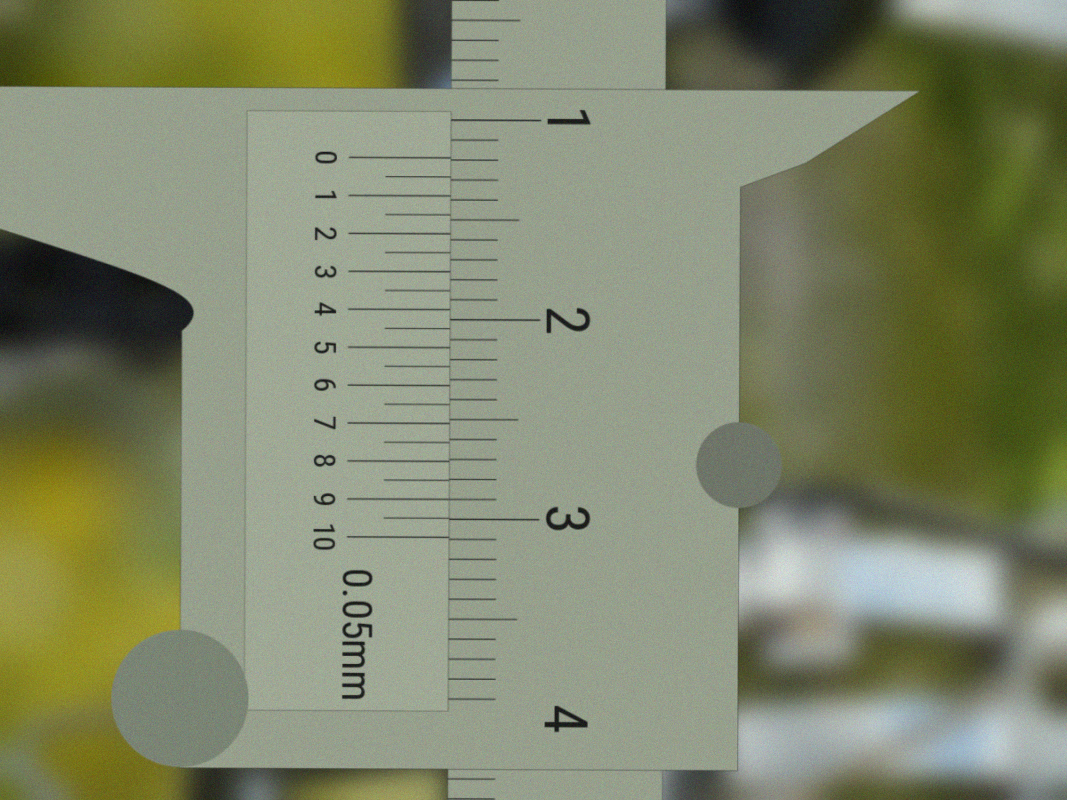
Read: 11.9mm
